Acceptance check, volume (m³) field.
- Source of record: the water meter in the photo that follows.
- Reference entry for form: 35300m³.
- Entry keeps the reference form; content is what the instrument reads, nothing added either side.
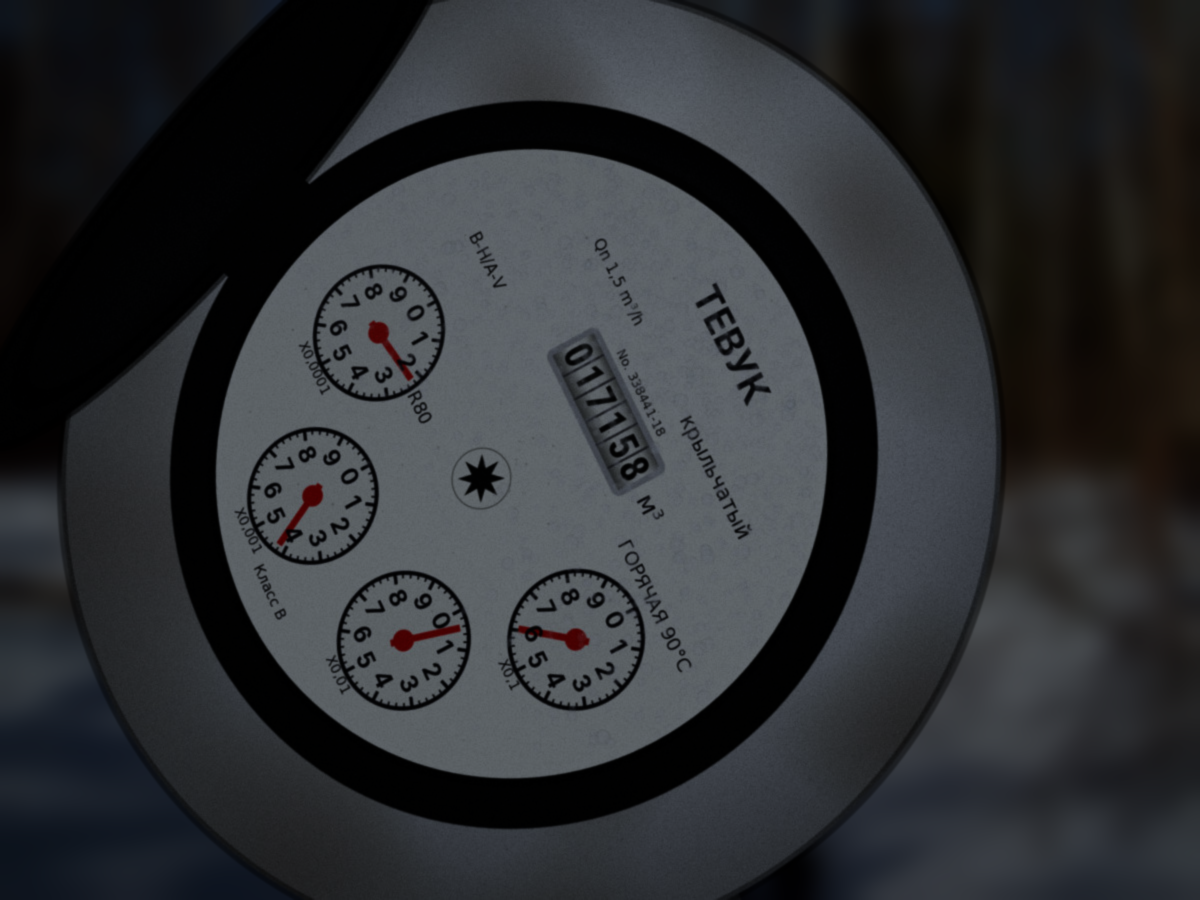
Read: 17158.6042m³
